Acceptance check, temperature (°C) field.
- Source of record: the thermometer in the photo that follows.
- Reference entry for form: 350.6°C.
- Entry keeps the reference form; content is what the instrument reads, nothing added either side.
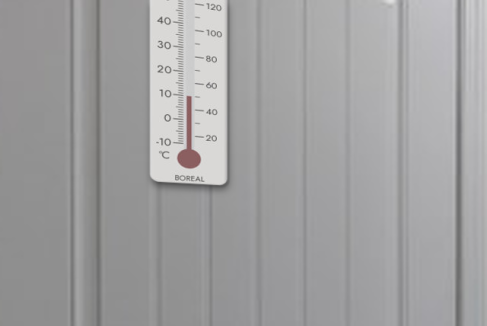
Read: 10°C
